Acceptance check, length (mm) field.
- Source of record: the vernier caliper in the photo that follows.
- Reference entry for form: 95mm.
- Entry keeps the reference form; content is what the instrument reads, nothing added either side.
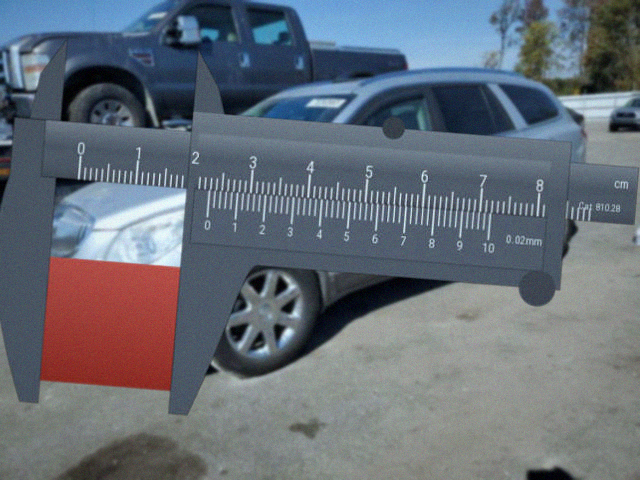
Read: 22.8mm
